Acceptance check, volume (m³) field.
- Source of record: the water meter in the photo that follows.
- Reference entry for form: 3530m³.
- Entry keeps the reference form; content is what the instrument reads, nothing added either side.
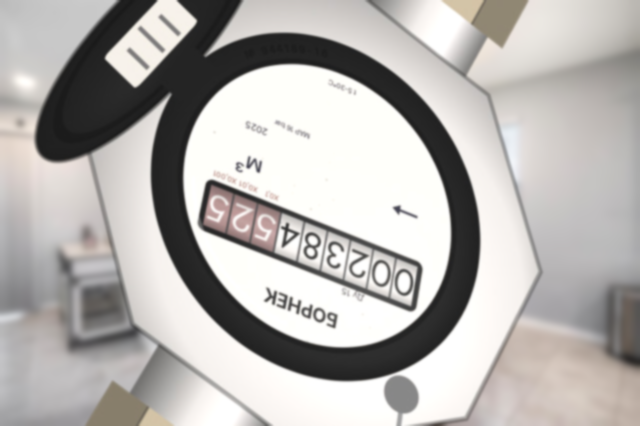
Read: 2384.525m³
